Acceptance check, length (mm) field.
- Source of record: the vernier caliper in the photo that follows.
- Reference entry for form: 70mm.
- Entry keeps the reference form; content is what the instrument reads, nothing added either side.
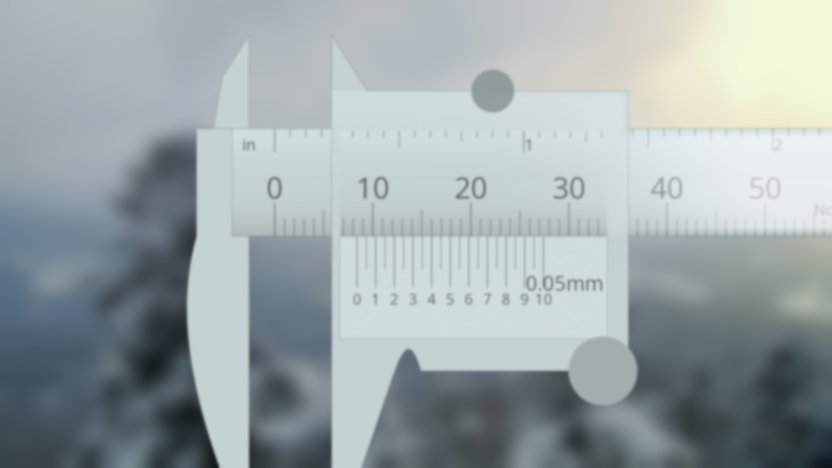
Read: 8.4mm
